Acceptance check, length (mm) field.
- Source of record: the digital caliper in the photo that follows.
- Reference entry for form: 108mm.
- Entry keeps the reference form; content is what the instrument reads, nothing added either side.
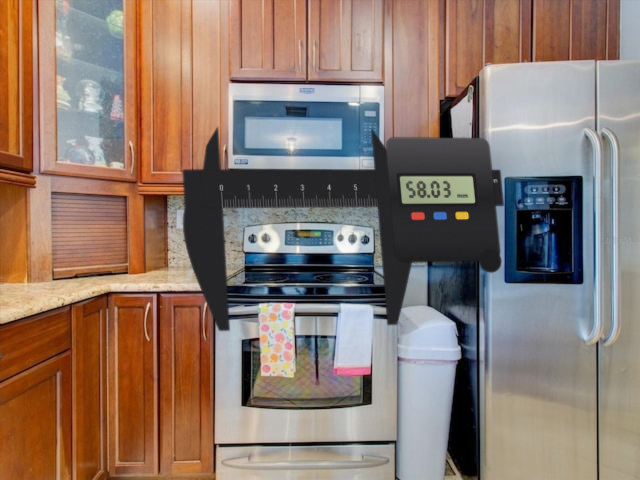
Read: 58.03mm
